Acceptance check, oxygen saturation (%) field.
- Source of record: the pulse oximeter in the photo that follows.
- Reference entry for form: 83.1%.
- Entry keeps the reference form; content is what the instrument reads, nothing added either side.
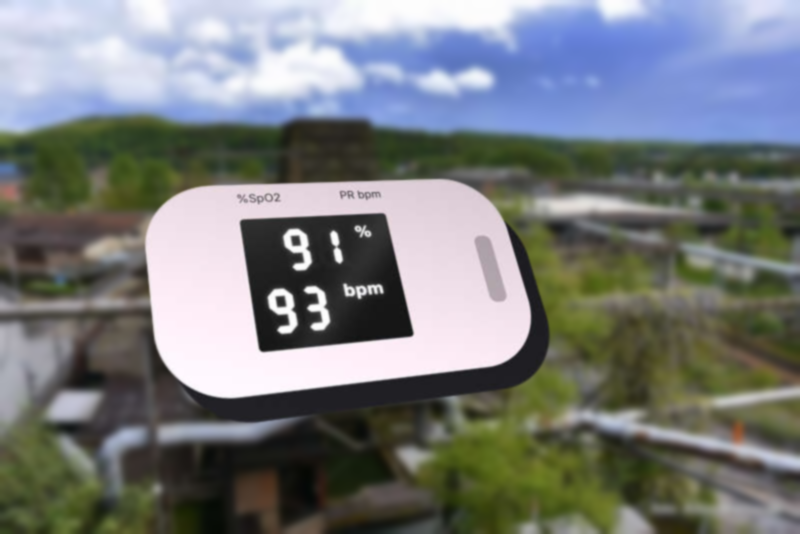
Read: 91%
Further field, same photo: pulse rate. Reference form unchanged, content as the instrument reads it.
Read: 93bpm
